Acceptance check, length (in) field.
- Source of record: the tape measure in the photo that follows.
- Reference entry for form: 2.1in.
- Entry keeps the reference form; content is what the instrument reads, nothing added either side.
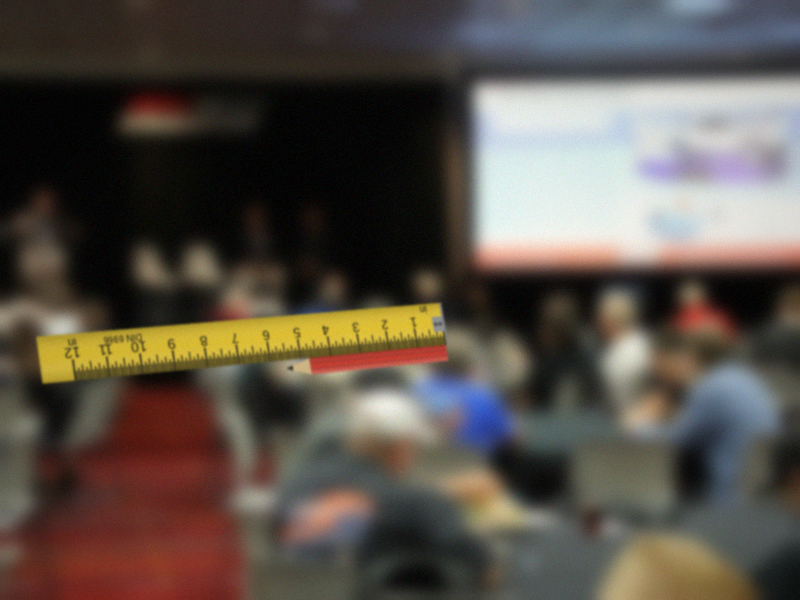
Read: 5.5in
